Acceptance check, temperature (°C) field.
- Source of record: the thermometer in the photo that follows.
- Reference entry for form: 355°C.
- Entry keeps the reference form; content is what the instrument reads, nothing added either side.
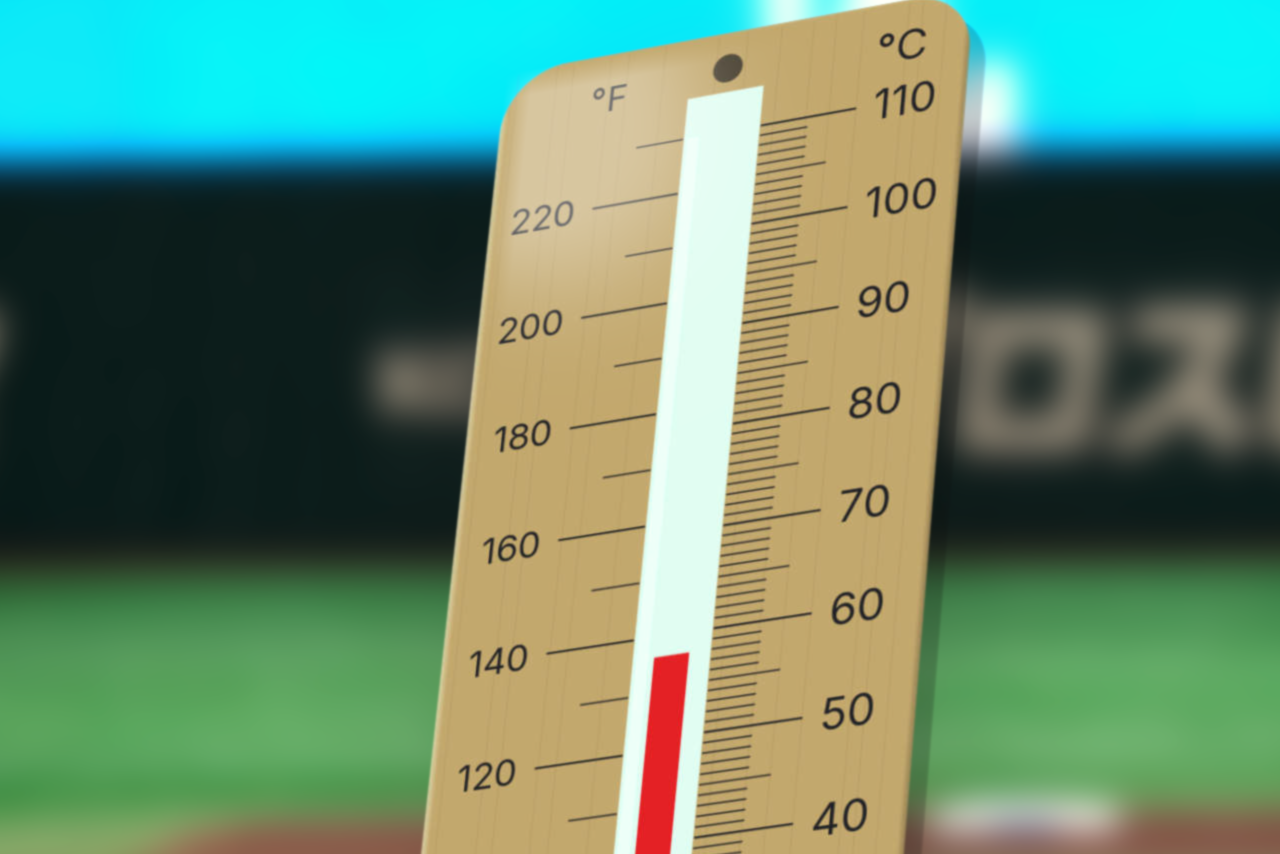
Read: 58°C
